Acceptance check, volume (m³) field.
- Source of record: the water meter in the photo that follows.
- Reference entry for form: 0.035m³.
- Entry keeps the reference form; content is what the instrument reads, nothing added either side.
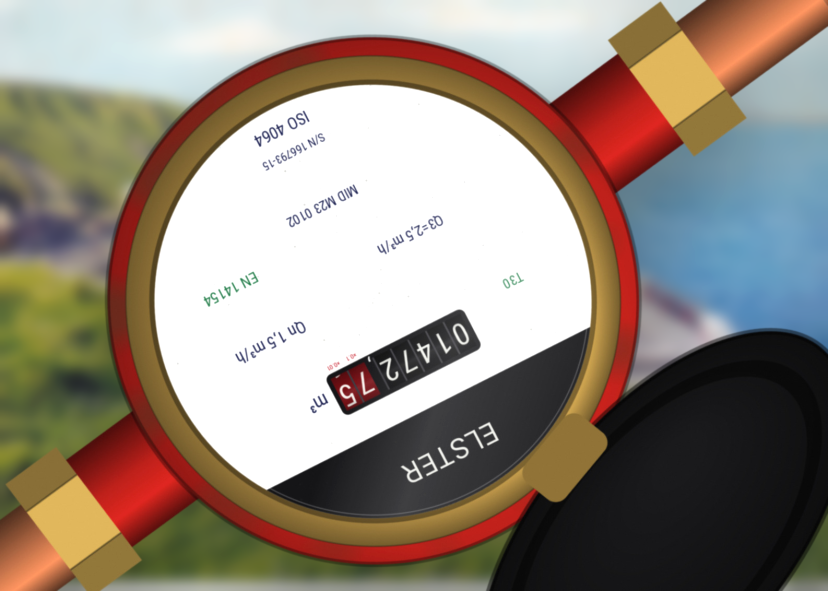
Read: 1472.75m³
